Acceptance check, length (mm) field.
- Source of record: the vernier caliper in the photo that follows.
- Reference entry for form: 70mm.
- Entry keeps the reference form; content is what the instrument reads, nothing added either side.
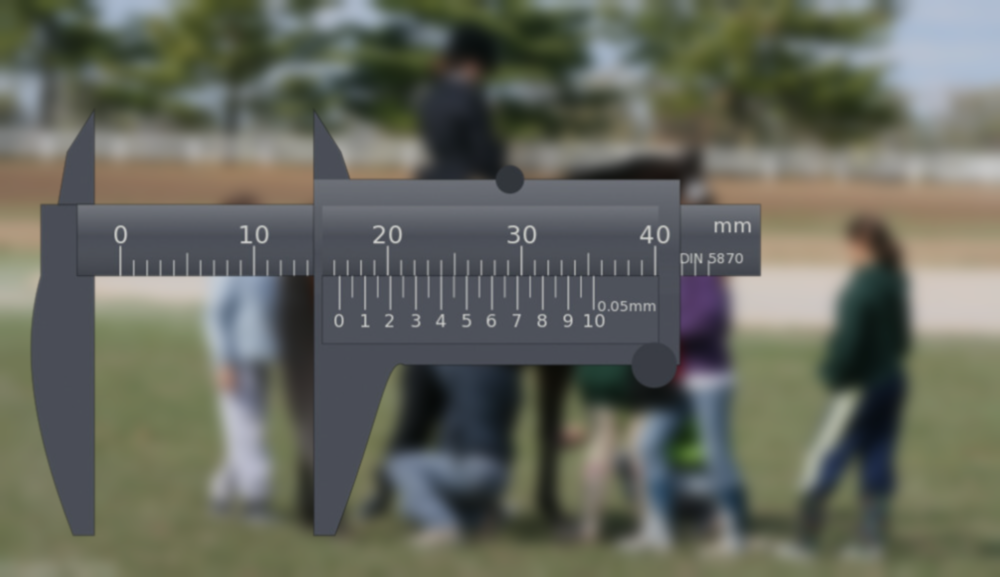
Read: 16.4mm
